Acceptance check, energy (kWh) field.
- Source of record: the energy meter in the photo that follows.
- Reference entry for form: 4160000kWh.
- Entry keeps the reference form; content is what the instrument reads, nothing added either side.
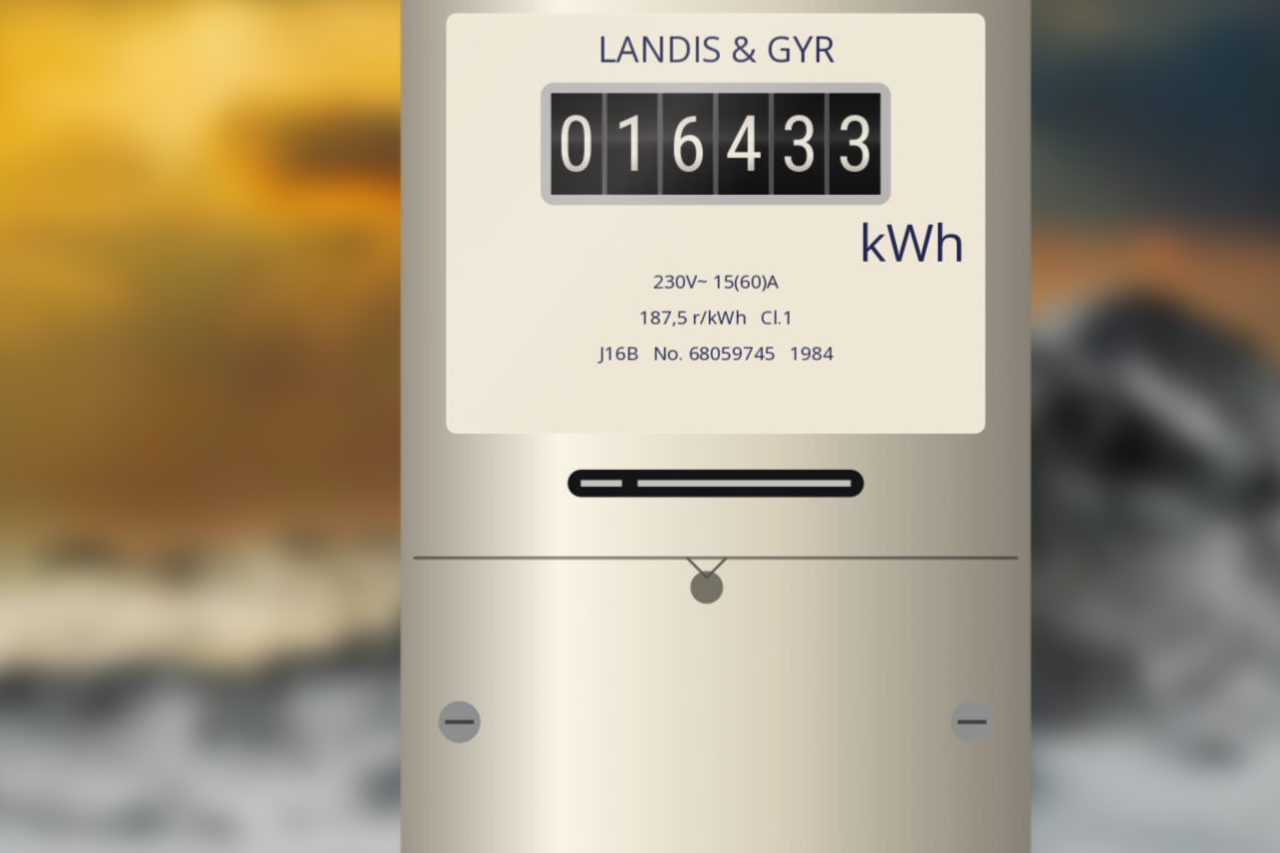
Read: 16433kWh
